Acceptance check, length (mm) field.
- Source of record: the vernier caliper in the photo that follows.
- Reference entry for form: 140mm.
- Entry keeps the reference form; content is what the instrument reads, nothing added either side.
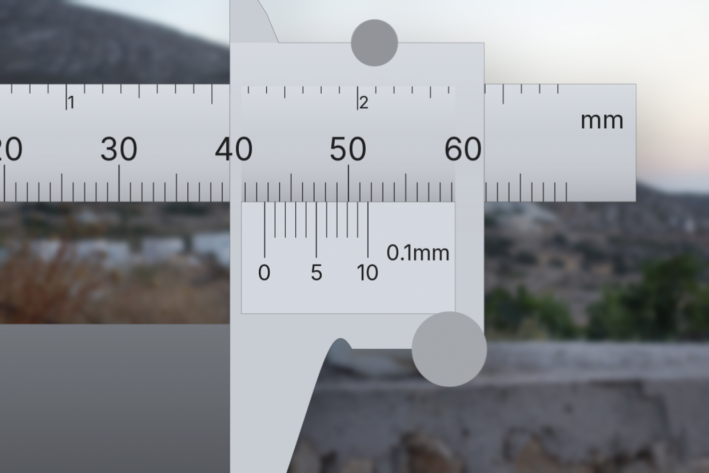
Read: 42.7mm
